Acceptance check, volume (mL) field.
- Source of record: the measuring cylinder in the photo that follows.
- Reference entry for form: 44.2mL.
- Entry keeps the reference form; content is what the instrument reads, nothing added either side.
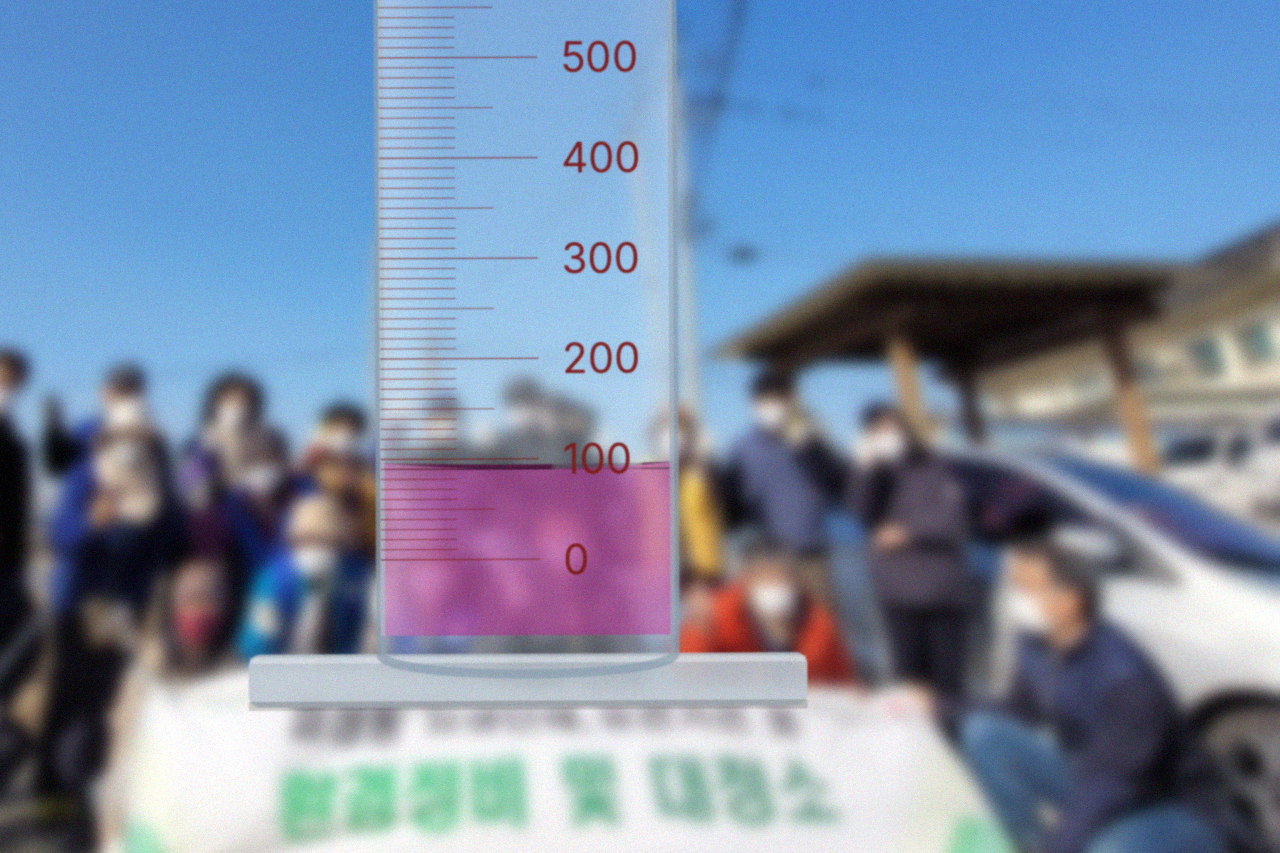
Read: 90mL
